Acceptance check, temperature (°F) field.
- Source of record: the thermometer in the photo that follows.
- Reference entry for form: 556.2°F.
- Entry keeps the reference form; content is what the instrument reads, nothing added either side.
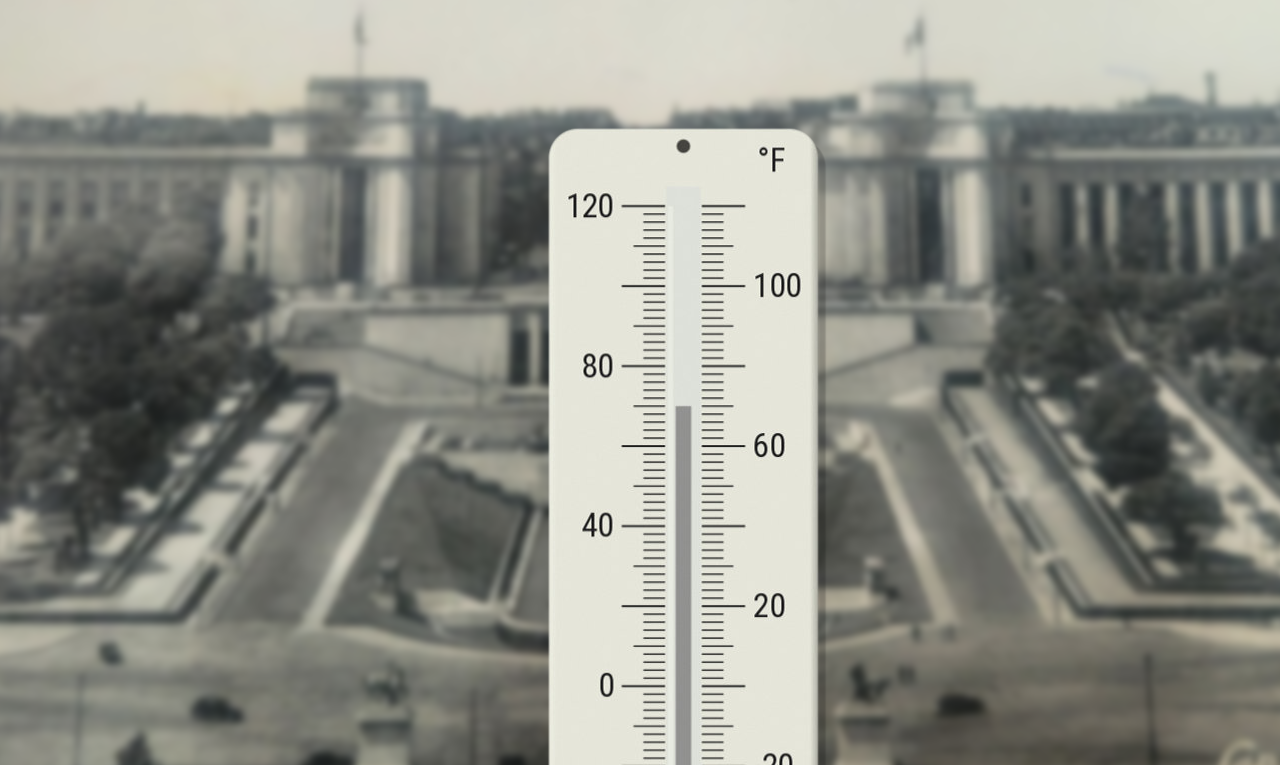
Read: 70°F
